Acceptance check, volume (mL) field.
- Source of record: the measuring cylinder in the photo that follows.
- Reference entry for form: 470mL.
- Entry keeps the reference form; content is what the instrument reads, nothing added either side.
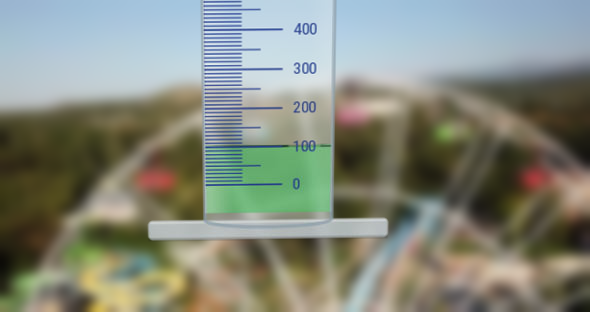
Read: 100mL
